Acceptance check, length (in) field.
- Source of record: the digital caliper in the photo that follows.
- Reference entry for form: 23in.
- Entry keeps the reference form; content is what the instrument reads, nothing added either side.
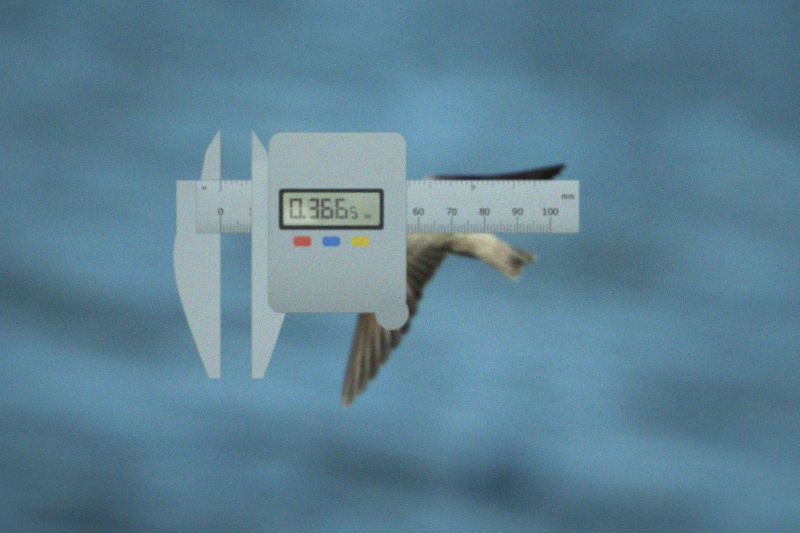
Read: 0.3665in
